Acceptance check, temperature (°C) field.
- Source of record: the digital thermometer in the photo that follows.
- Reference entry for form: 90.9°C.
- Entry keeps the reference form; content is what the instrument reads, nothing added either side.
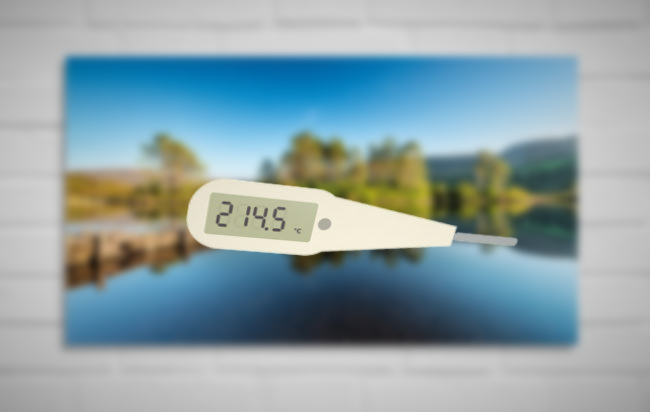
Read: 214.5°C
